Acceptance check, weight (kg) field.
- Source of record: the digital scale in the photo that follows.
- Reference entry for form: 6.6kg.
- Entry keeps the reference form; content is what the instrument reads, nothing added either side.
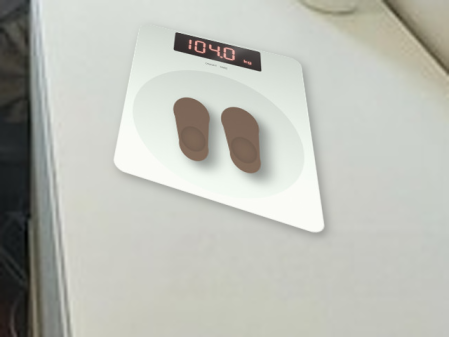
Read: 104.0kg
